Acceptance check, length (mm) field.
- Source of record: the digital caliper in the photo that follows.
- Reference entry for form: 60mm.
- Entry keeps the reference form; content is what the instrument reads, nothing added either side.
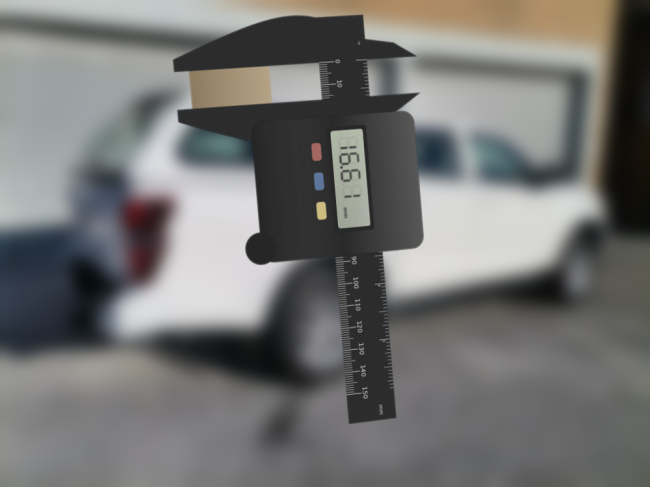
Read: 16.61mm
